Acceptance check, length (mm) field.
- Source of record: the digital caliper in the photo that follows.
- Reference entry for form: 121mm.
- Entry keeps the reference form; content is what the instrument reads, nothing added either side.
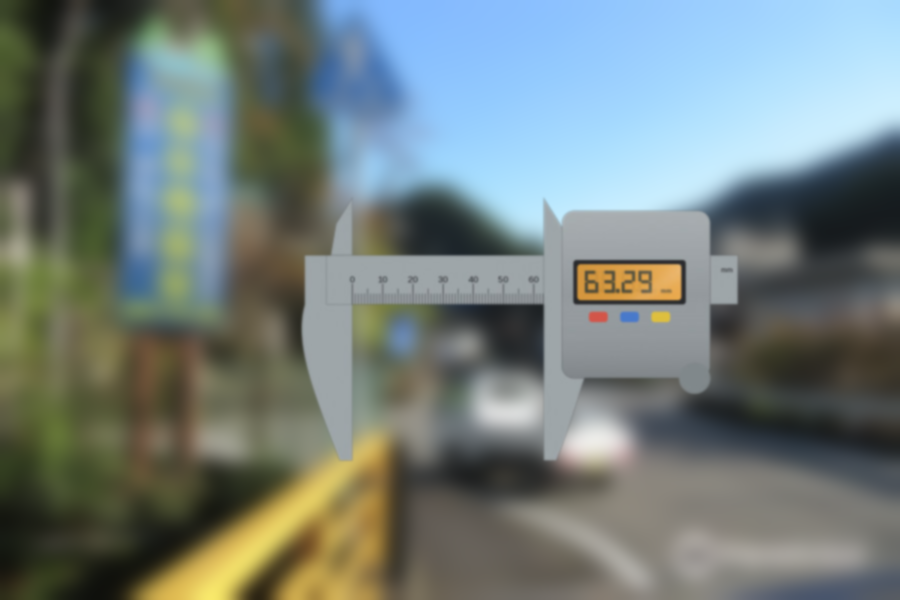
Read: 63.29mm
